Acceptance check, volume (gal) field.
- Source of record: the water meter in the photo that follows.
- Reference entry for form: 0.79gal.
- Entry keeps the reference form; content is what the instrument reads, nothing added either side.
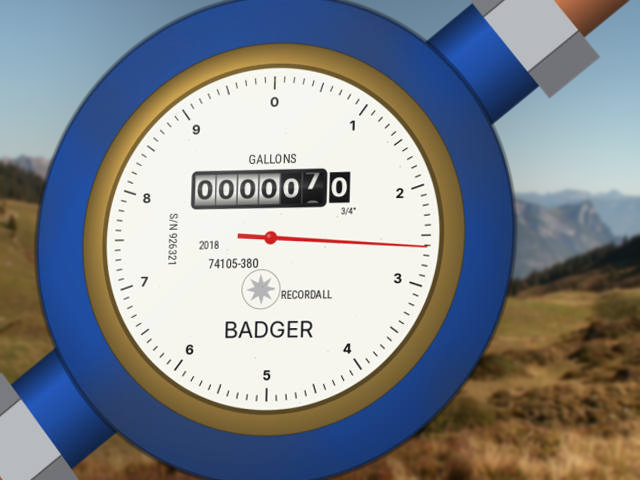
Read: 72.6gal
